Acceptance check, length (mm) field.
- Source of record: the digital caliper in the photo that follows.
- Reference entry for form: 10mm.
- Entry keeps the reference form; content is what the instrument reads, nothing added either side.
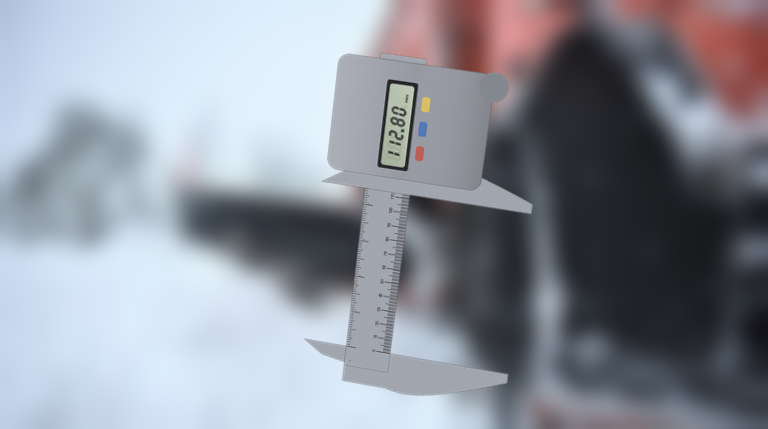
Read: 112.80mm
